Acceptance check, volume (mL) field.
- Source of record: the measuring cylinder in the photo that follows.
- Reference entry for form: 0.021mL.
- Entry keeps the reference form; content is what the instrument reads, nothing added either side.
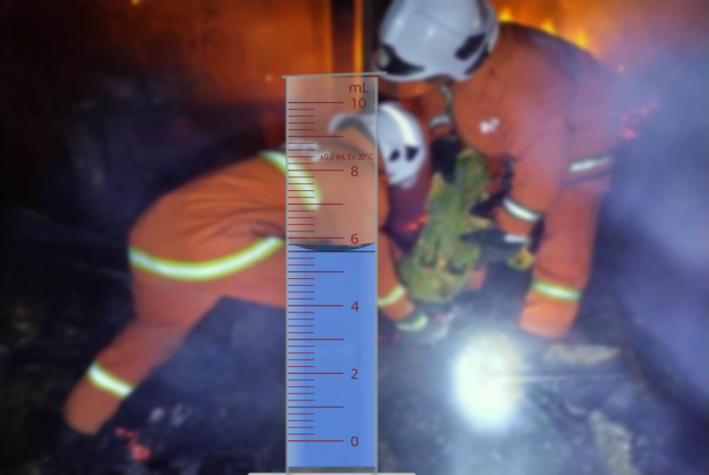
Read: 5.6mL
